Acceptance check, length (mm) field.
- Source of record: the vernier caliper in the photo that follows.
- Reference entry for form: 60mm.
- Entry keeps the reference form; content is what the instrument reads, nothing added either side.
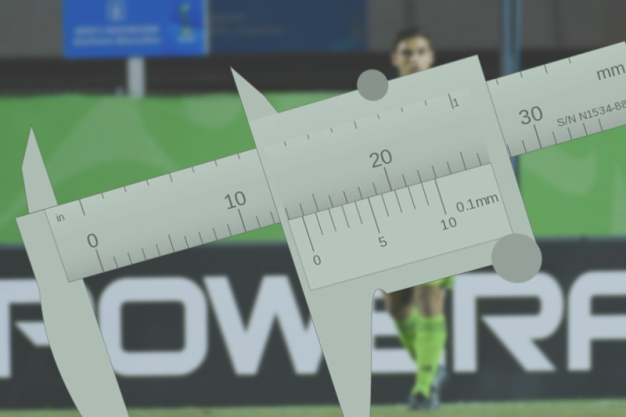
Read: 13.9mm
